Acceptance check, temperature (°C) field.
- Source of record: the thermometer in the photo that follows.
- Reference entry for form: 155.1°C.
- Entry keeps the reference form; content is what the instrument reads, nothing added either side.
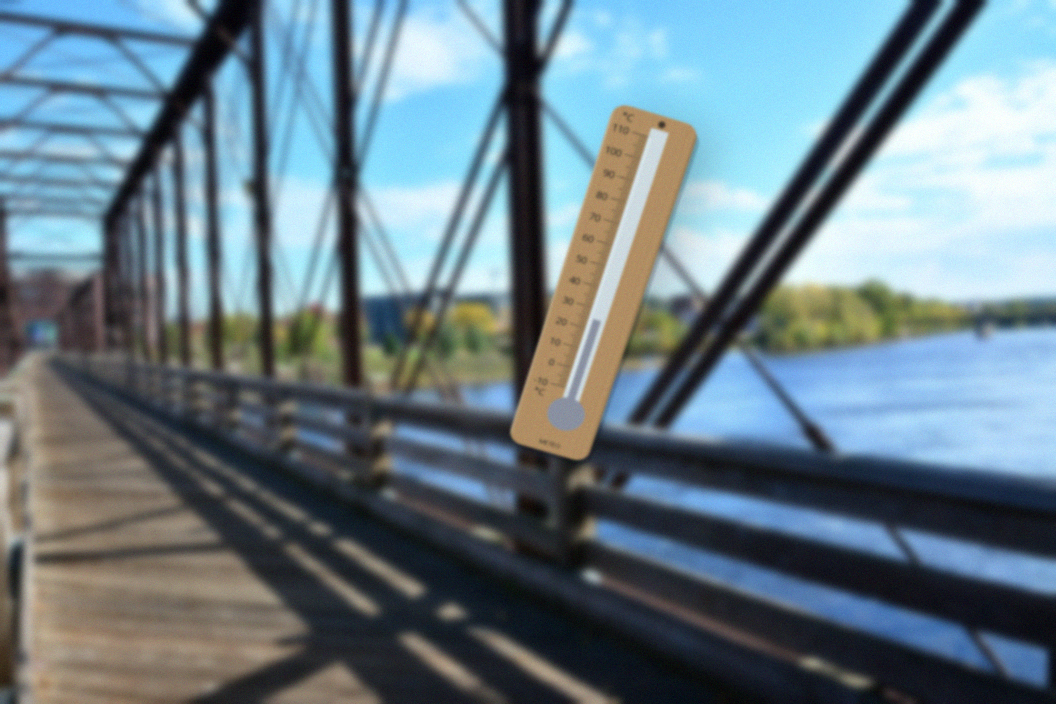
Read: 25°C
